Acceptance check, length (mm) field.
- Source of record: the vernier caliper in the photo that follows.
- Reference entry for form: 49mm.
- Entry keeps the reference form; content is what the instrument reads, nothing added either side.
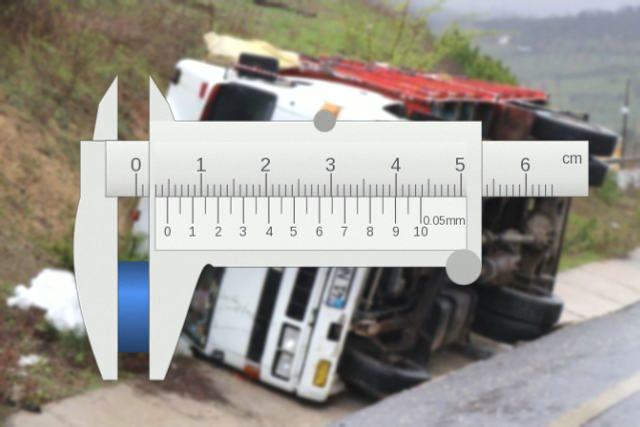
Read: 4.8mm
